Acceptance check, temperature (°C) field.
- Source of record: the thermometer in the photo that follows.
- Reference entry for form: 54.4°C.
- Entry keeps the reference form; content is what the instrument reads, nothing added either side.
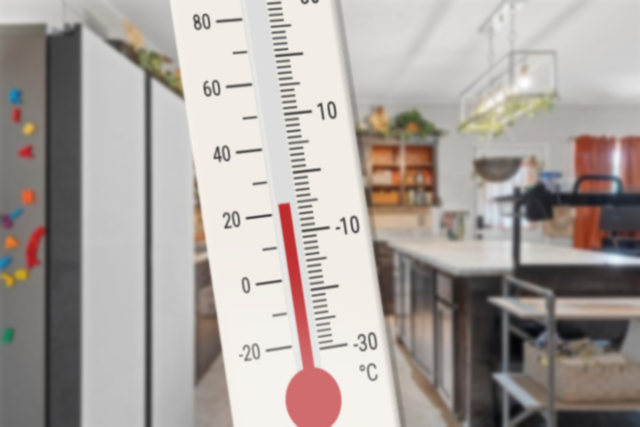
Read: -5°C
